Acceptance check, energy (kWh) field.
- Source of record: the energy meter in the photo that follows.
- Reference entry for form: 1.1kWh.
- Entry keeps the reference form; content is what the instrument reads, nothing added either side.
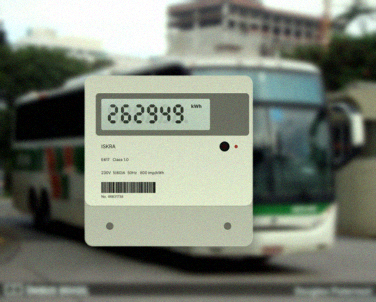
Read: 262949kWh
